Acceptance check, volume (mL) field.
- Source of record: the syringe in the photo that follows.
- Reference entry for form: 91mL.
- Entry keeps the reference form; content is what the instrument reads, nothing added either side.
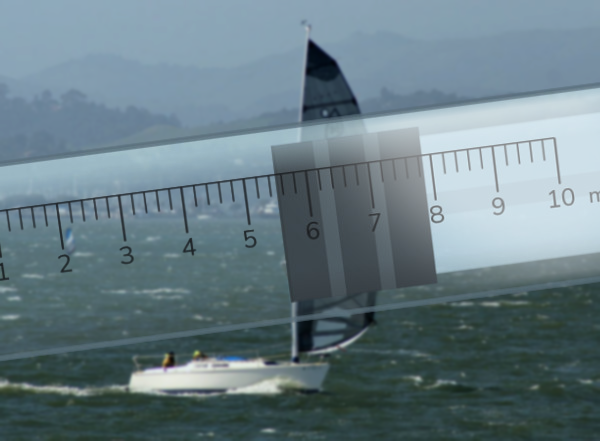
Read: 5.5mL
